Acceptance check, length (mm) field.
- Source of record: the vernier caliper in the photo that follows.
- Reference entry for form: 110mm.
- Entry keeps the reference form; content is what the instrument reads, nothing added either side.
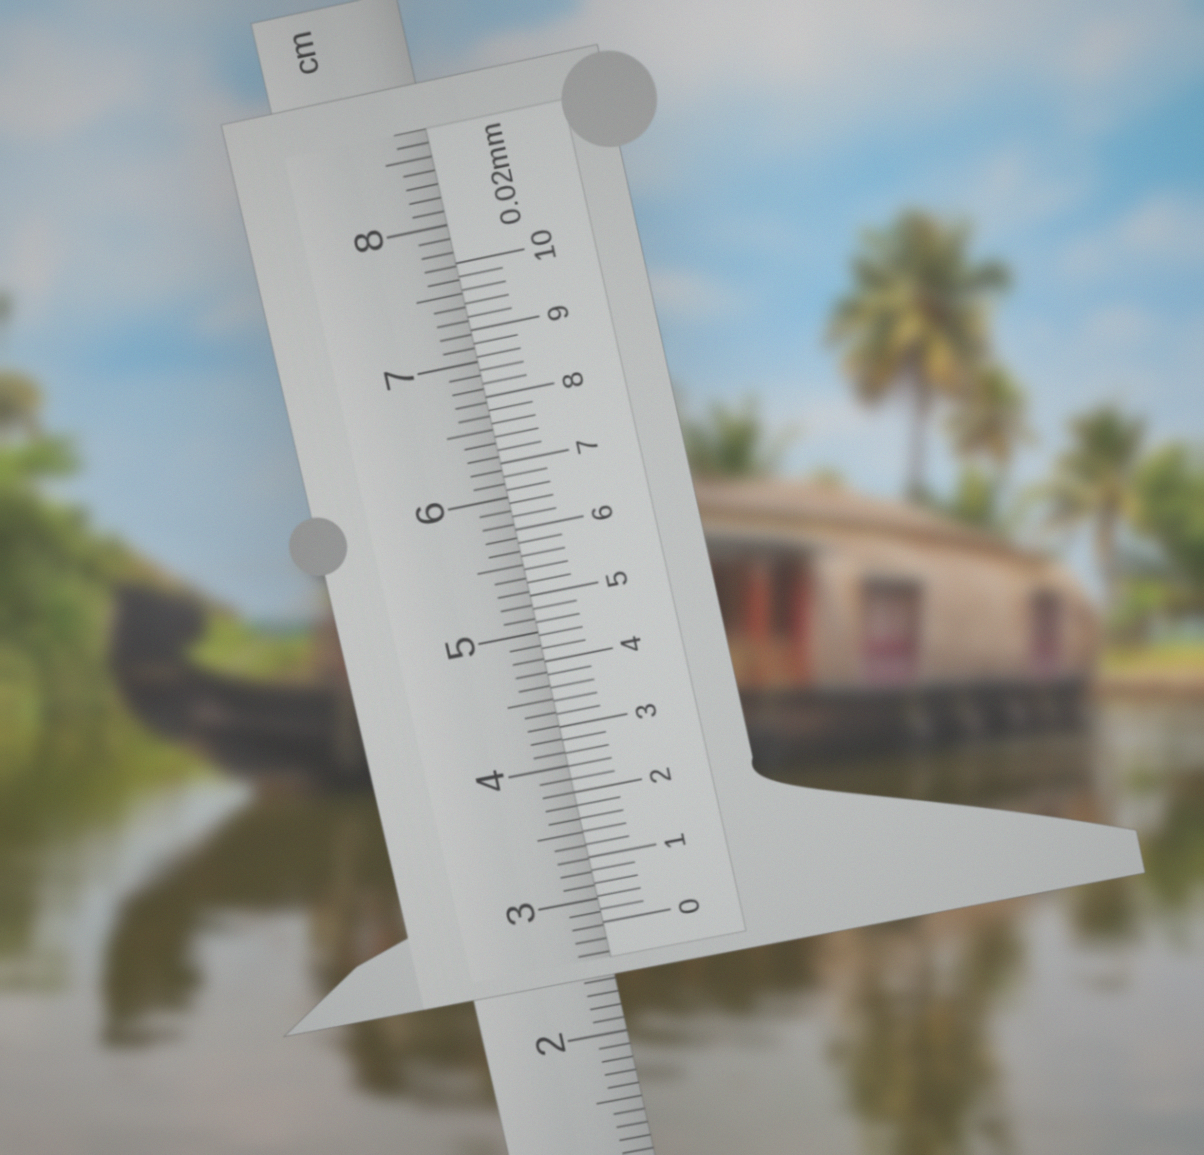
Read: 28.2mm
